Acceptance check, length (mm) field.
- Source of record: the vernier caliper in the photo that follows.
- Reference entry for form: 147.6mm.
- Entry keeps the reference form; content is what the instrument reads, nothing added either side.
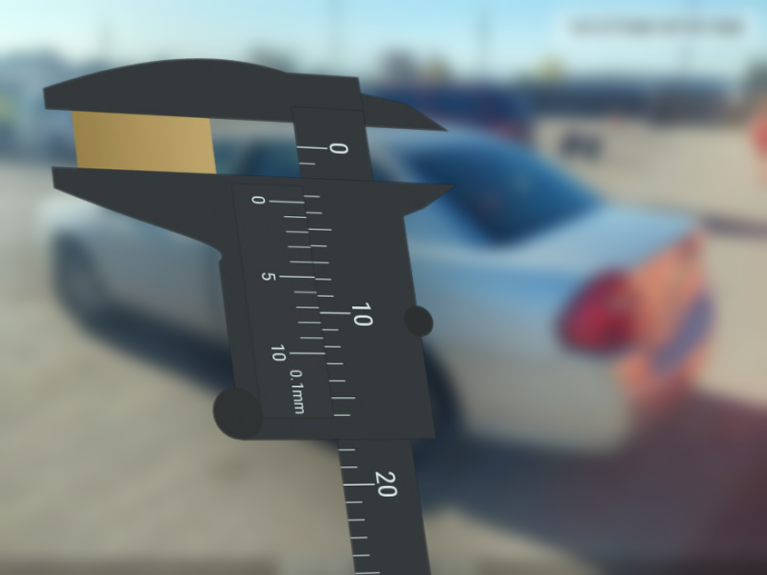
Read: 3.4mm
